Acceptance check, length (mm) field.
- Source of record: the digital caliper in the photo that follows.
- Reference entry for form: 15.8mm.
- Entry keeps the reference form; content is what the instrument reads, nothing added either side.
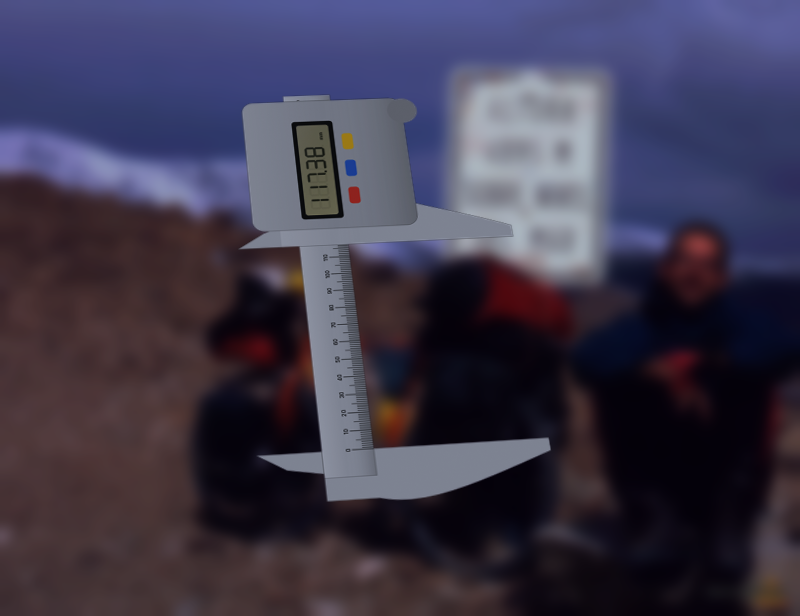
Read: 117.38mm
